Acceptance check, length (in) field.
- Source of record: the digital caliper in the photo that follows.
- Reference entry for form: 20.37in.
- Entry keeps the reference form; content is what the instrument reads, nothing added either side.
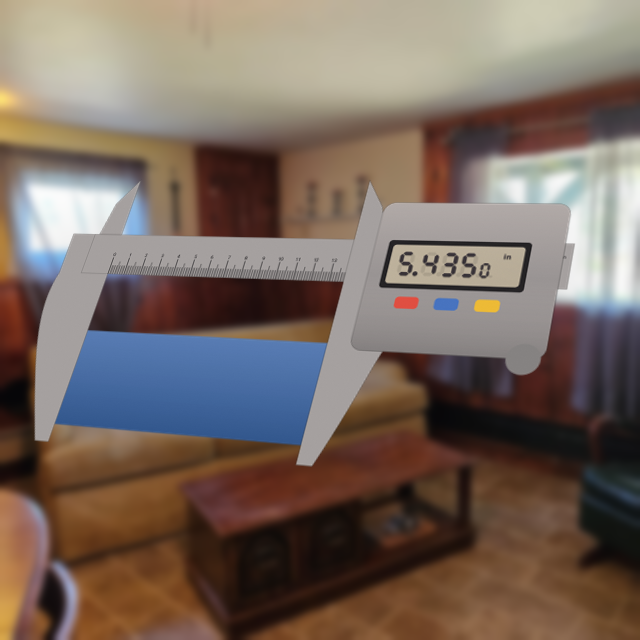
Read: 5.4350in
